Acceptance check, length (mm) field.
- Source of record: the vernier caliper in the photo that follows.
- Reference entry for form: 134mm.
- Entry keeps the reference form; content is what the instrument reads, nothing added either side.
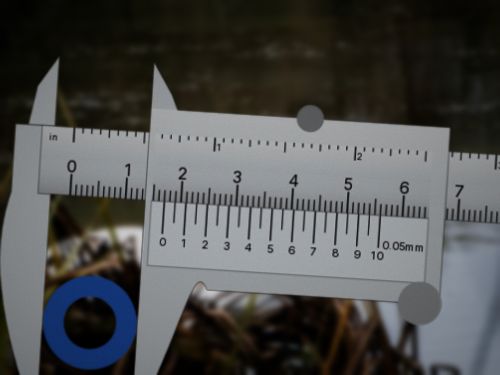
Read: 17.0mm
